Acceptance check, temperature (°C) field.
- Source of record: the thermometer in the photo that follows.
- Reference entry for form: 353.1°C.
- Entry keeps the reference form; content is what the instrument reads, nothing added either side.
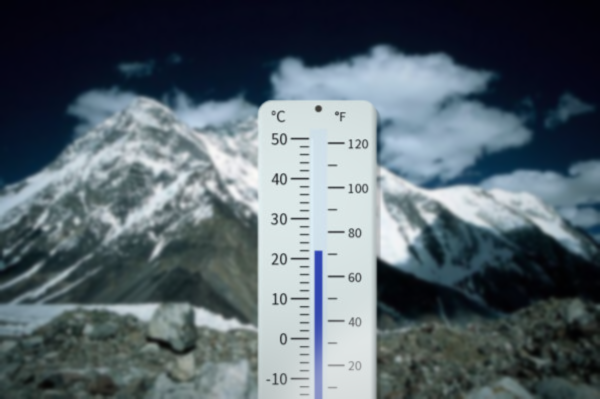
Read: 22°C
